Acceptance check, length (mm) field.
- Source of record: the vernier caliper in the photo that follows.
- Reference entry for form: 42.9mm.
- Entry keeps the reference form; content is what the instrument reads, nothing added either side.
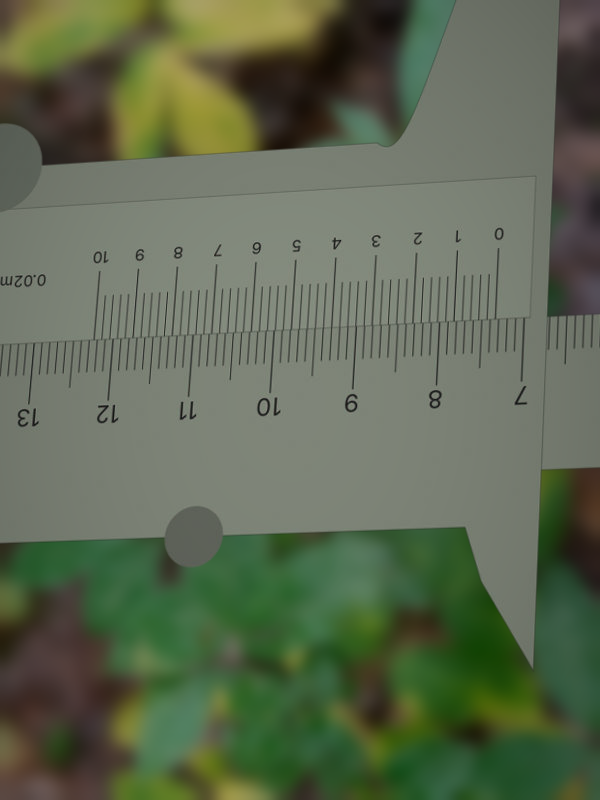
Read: 73.4mm
